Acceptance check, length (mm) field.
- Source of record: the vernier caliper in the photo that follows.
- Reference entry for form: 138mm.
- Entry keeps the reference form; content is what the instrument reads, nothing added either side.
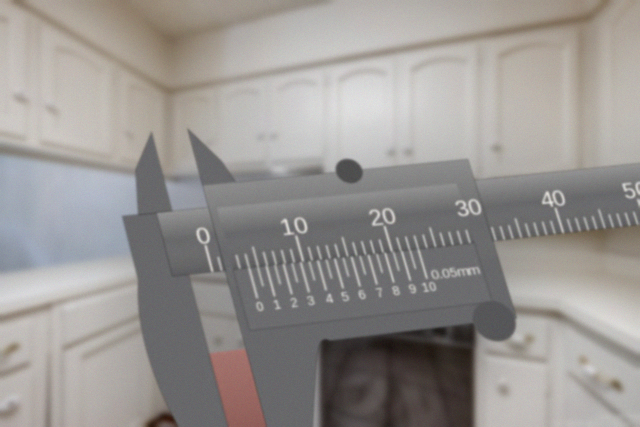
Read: 4.0mm
